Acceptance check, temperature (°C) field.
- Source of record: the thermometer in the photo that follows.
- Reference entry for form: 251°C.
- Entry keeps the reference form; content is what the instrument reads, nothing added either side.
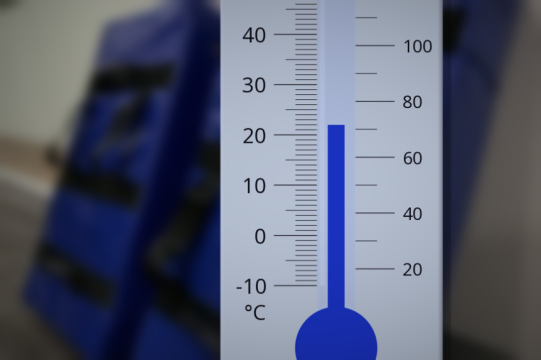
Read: 22°C
